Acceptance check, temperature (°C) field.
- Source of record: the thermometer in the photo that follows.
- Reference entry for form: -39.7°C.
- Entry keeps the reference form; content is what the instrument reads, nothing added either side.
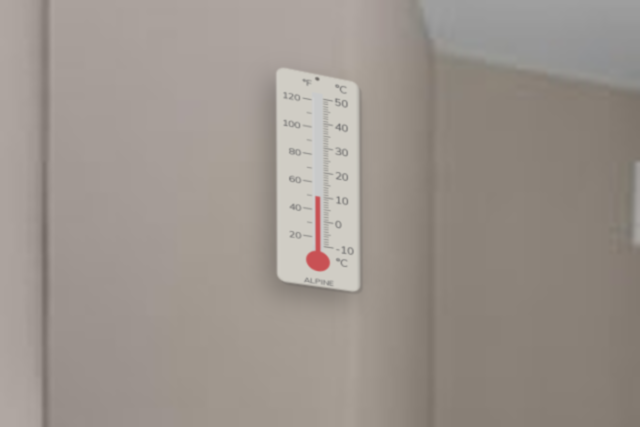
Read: 10°C
